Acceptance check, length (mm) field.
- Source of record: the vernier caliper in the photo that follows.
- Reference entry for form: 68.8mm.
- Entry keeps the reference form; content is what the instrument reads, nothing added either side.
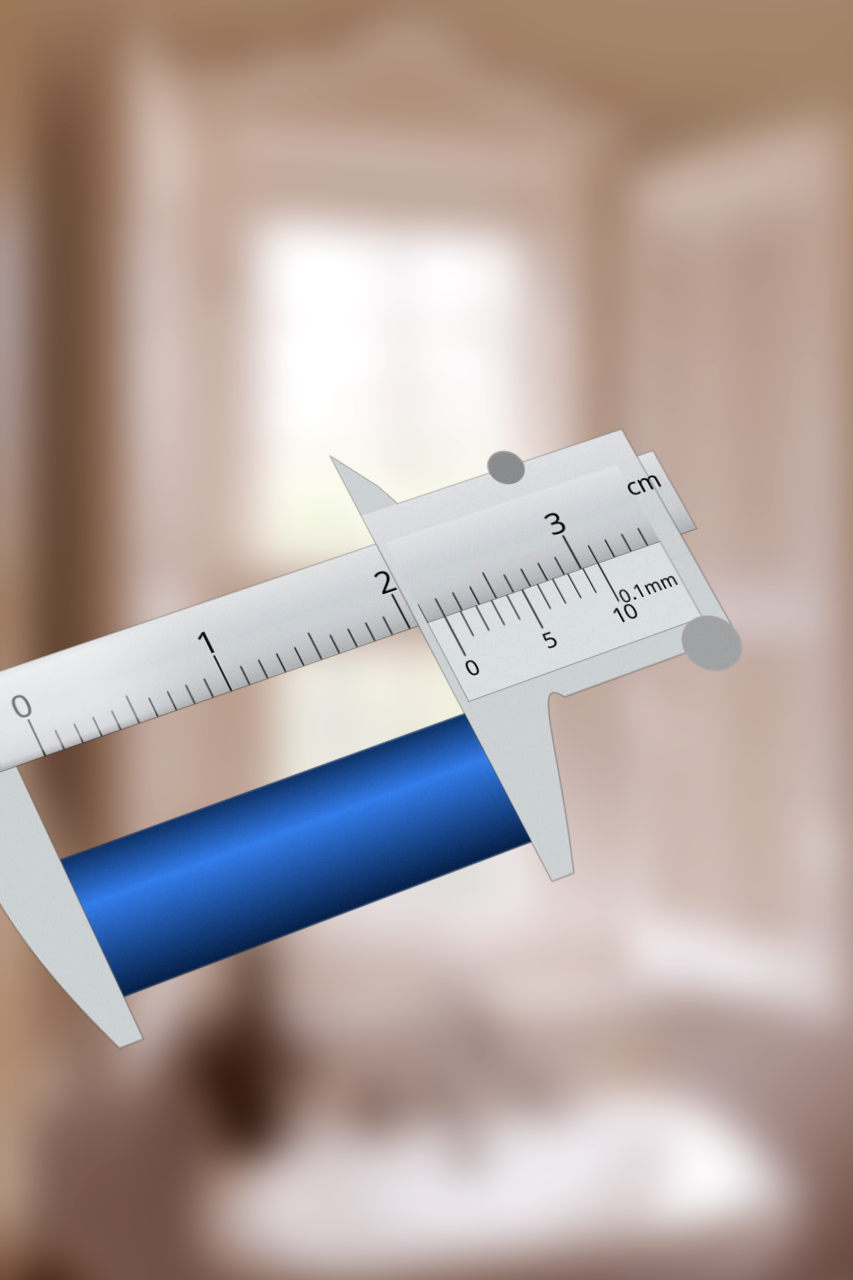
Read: 22.0mm
